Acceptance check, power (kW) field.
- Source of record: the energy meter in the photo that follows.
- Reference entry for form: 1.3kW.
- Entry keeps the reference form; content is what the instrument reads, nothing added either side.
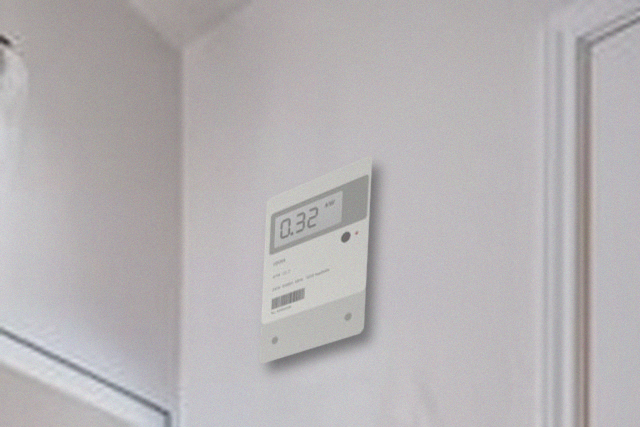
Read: 0.32kW
